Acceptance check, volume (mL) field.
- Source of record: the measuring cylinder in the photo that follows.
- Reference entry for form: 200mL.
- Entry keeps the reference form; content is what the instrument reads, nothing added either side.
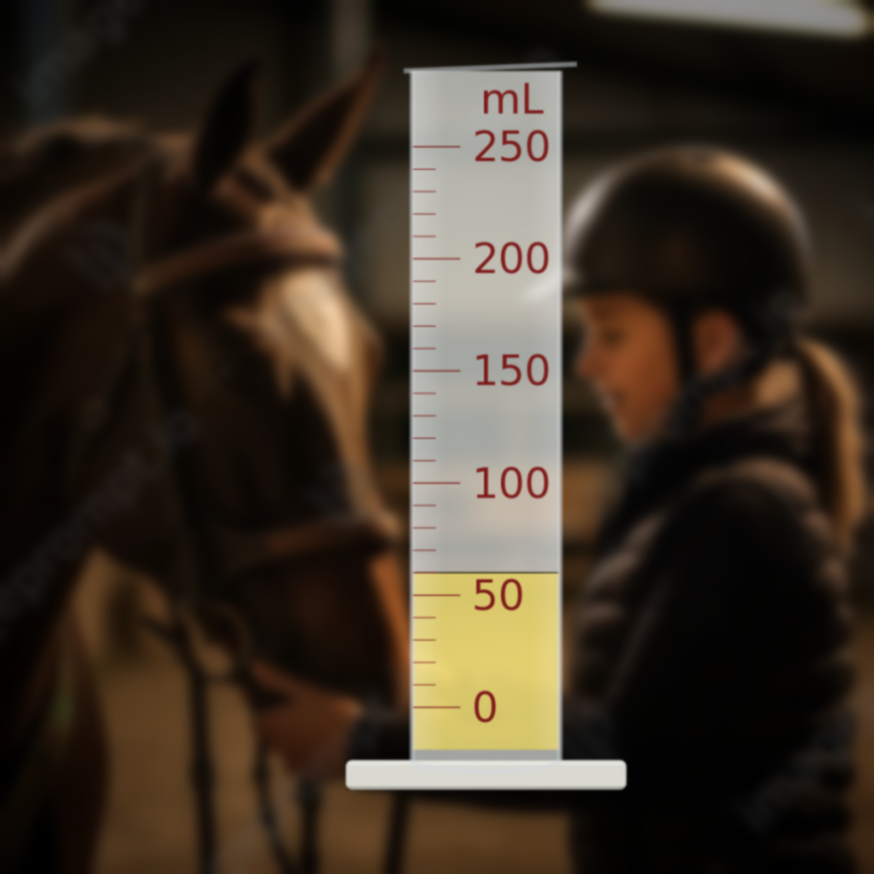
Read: 60mL
